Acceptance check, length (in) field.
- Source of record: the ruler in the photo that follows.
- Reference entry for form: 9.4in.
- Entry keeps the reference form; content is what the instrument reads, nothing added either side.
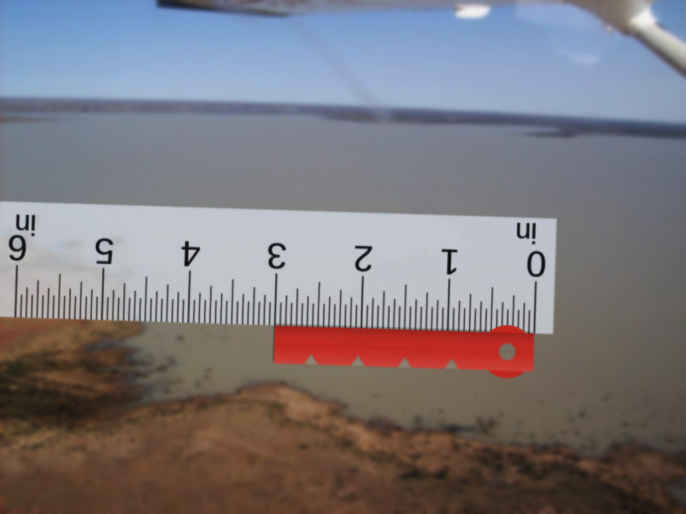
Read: 3in
